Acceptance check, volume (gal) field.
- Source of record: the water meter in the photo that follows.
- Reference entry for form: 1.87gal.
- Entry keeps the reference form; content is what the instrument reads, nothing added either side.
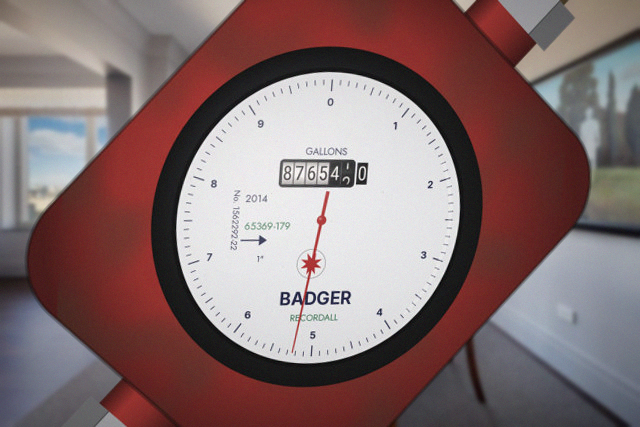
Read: 8765415.2gal
